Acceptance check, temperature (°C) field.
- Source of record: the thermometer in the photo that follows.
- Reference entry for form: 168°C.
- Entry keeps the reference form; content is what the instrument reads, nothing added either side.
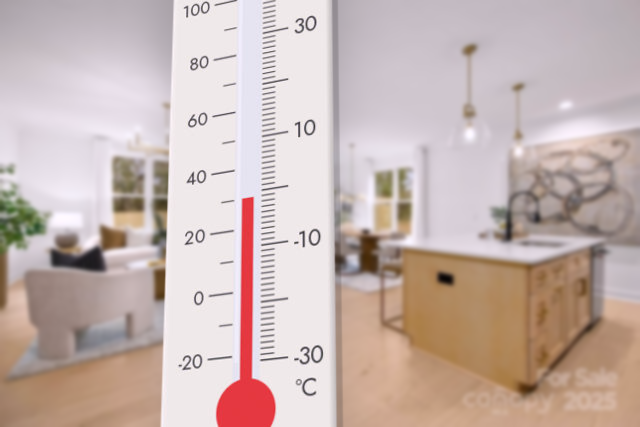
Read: -1°C
